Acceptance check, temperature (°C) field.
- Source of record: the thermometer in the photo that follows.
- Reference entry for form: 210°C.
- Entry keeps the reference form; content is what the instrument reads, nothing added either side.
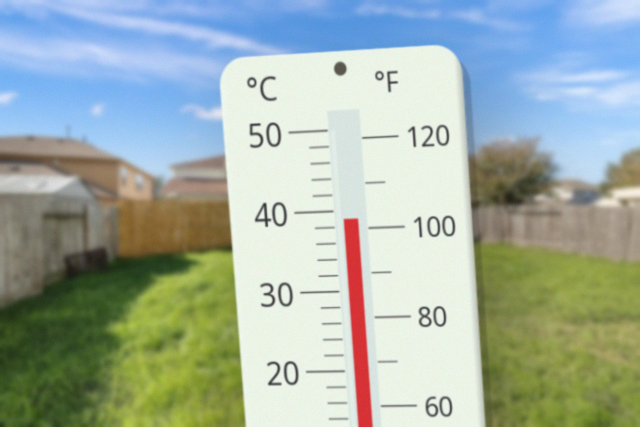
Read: 39°C
